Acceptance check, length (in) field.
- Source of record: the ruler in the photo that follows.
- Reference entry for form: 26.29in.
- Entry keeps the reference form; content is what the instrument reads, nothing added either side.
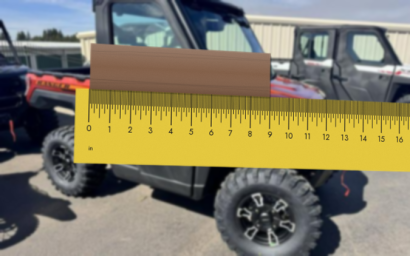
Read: 9in
